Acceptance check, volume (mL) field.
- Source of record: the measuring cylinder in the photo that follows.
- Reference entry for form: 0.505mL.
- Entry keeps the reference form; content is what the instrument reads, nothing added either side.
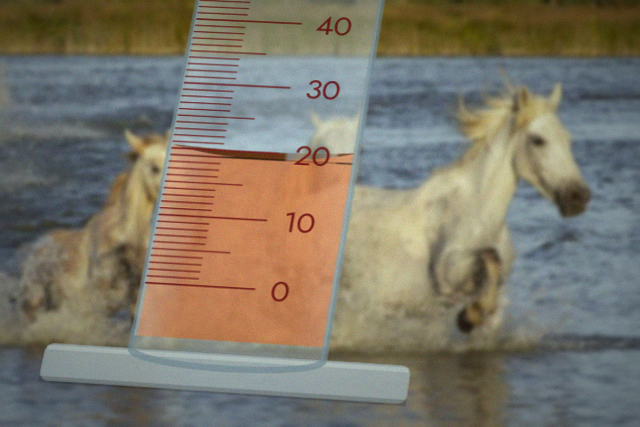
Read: 19mL
